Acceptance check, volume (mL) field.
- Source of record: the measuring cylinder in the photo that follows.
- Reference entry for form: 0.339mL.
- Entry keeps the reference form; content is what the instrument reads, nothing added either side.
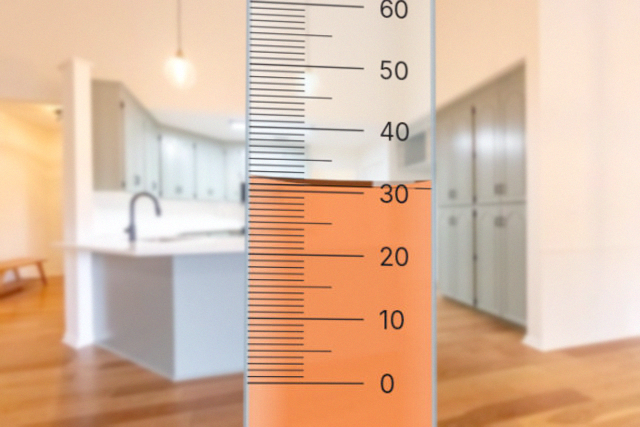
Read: 31mL
